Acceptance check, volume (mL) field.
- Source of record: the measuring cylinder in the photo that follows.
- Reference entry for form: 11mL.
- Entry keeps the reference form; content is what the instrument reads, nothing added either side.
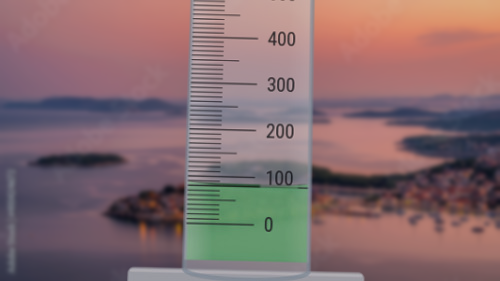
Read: 80mL
